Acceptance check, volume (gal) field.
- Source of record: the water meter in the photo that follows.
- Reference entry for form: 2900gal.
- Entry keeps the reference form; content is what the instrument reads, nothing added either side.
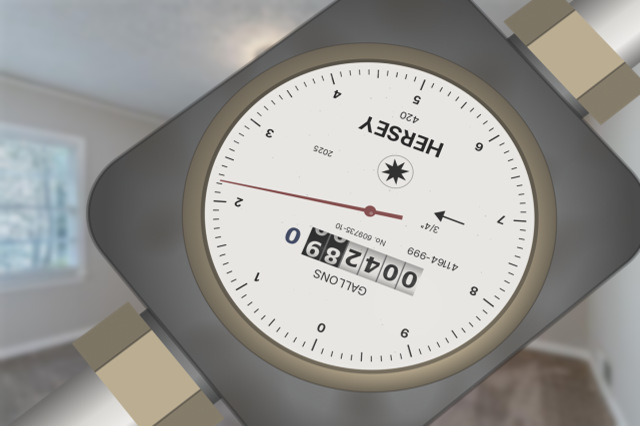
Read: 42892.2gal
